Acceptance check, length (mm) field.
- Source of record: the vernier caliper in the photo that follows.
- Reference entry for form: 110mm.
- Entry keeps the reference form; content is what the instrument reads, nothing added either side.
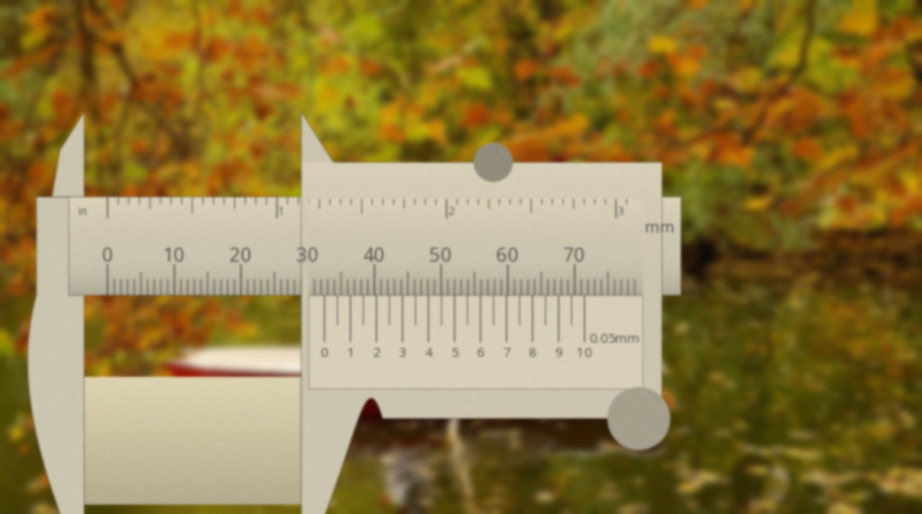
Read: 32.5mm
